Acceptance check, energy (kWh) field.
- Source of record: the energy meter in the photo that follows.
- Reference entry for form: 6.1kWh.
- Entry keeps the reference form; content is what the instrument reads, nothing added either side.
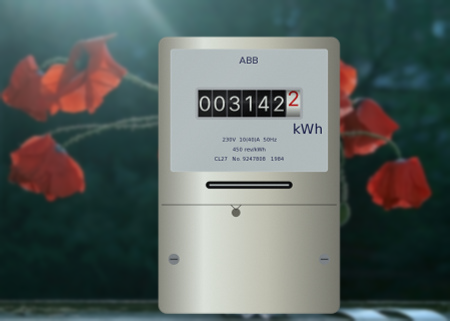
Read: 3142.2kWh
